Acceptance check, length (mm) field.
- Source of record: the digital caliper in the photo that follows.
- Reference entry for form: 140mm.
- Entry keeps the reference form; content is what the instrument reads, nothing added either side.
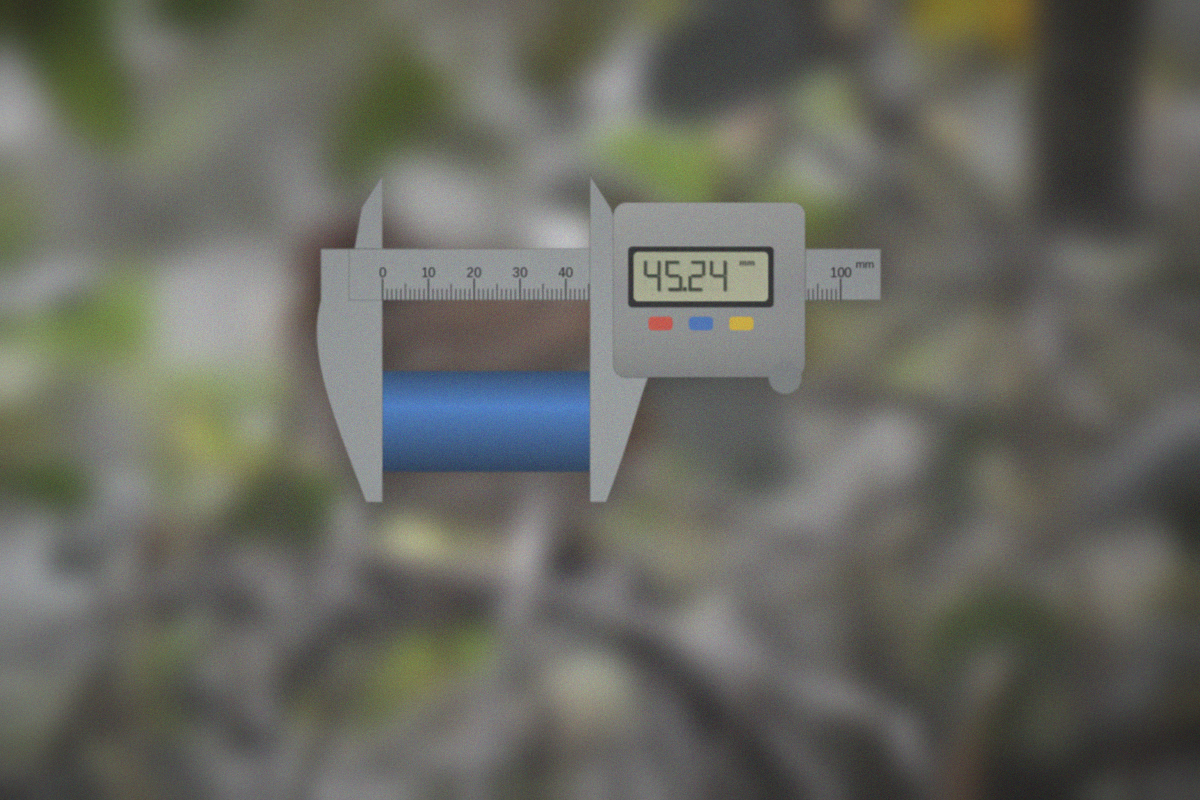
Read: 45.24mm
